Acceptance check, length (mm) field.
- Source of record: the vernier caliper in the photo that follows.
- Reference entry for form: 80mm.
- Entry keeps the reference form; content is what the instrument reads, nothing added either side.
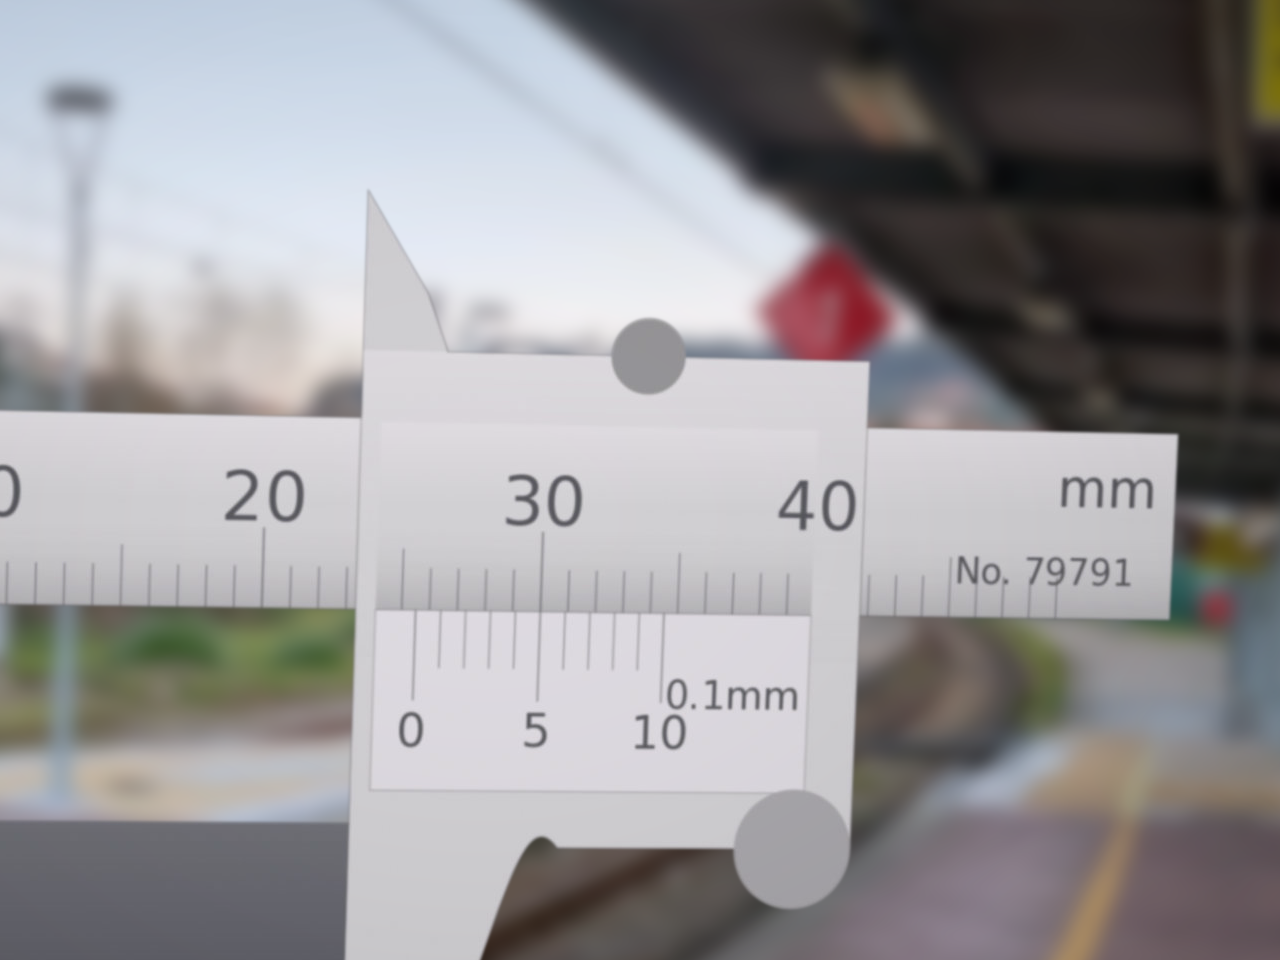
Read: 25.5mm
